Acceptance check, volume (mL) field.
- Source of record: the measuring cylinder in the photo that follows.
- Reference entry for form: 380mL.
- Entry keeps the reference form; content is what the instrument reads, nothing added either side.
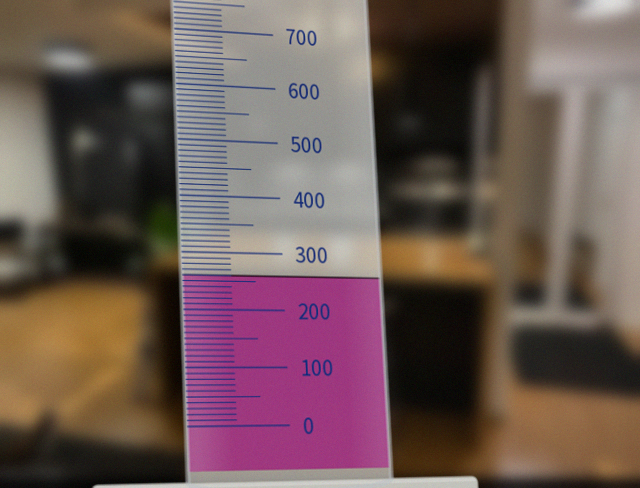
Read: 260mL
